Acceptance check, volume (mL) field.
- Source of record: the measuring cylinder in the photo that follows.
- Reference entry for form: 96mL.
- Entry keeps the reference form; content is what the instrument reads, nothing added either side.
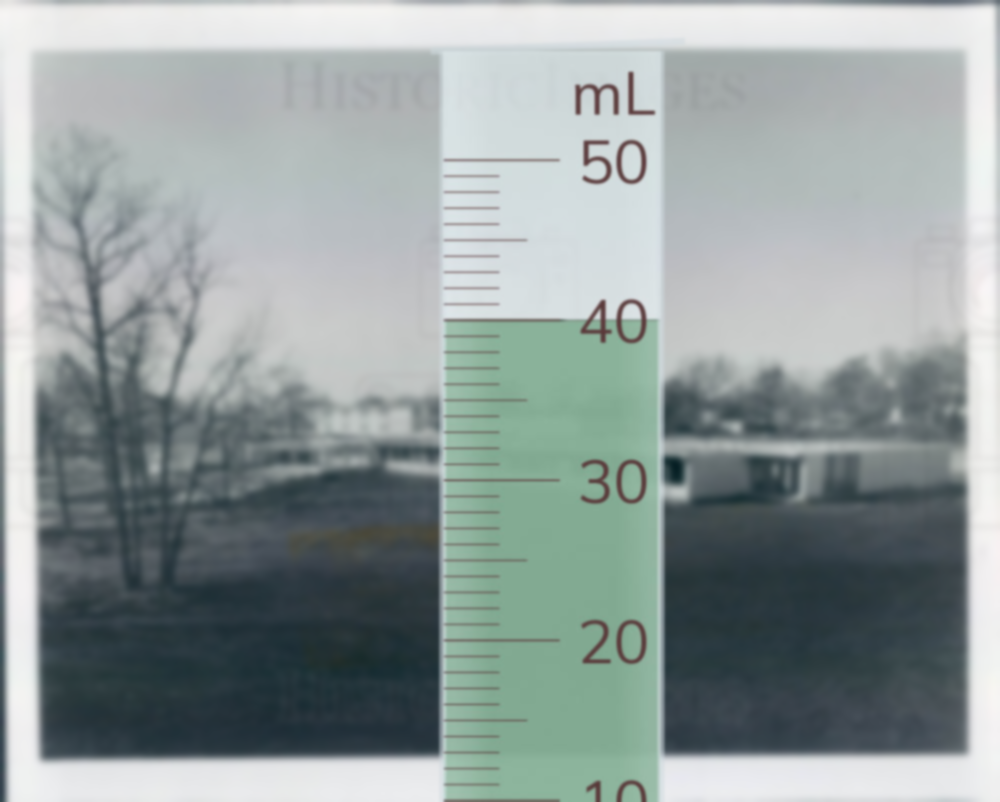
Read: 40mL
